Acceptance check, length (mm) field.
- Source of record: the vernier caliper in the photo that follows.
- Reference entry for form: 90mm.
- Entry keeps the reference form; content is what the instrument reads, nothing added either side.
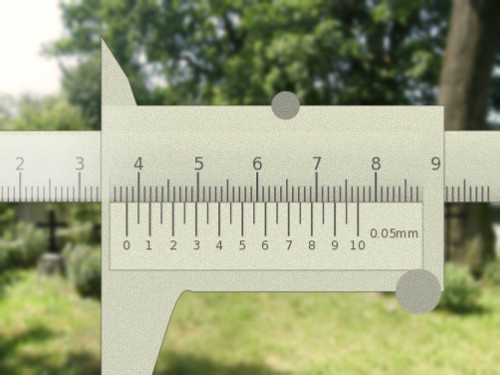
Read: 38.0mm
